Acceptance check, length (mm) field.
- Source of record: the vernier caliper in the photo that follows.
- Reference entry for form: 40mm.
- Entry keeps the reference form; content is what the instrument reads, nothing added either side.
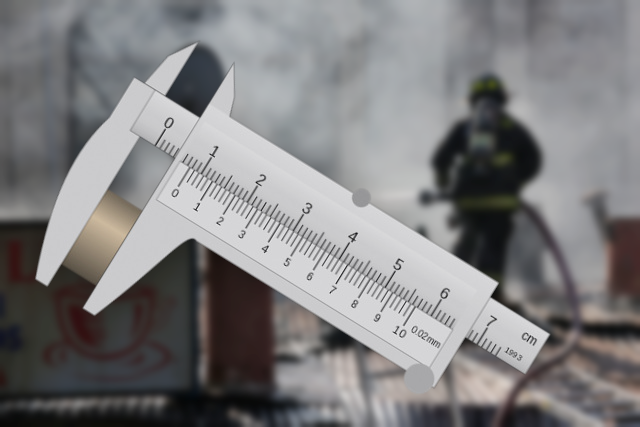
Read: 7.6mm
